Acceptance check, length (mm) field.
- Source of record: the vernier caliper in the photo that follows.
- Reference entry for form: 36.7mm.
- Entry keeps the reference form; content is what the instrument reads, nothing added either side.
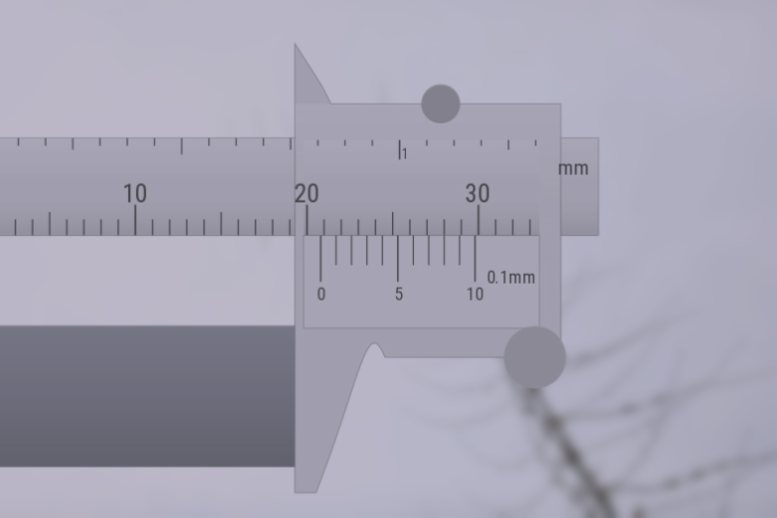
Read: 20.8mm
